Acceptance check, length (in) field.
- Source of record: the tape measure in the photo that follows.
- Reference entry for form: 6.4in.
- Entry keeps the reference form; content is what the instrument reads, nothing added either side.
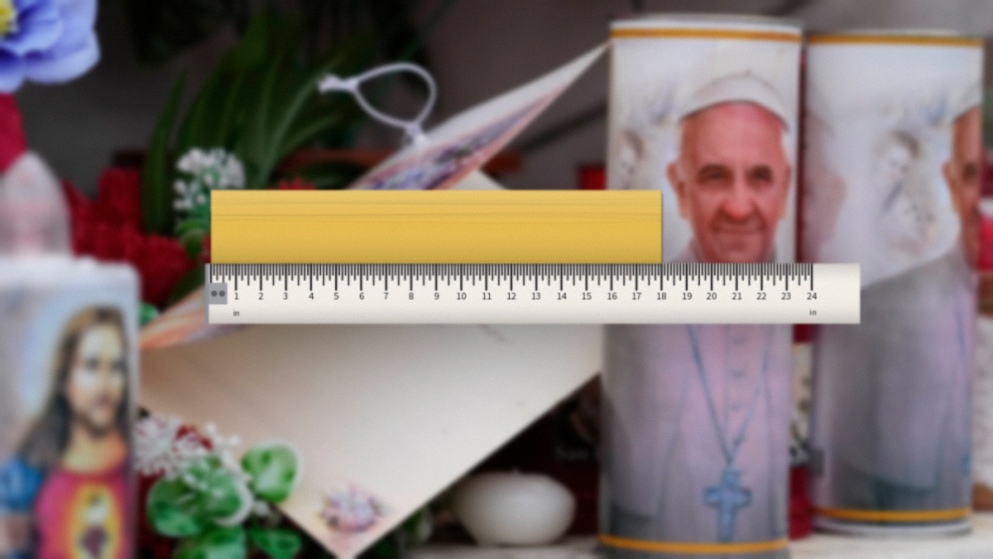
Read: 18in
